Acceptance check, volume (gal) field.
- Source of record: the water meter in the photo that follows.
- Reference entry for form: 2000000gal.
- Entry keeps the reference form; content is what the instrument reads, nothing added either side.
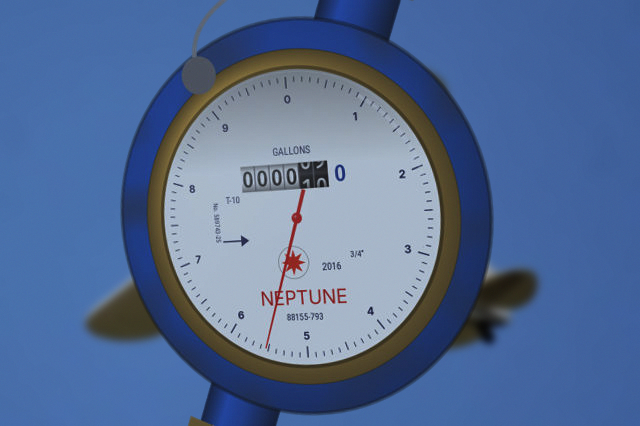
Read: 95.5gal
